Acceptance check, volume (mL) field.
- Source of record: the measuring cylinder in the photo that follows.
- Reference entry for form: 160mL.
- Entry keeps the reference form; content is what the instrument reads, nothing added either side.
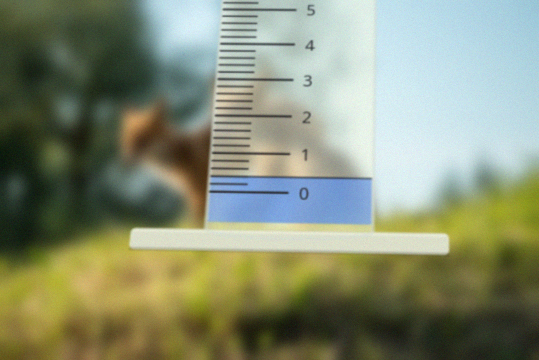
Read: 0.4mL
